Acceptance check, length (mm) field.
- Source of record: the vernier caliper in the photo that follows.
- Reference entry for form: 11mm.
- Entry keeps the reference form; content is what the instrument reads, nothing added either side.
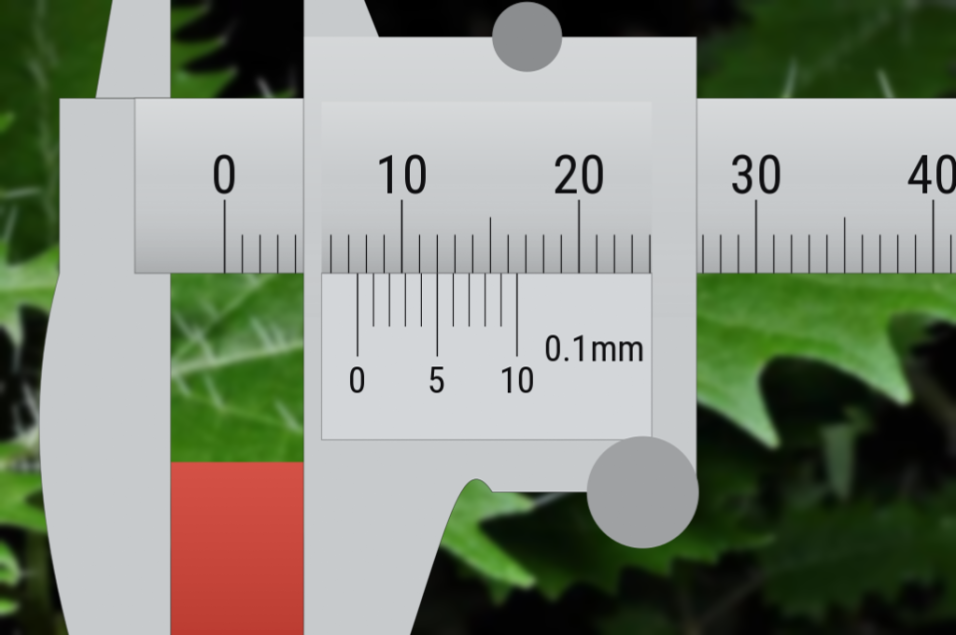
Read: 7.5mm
